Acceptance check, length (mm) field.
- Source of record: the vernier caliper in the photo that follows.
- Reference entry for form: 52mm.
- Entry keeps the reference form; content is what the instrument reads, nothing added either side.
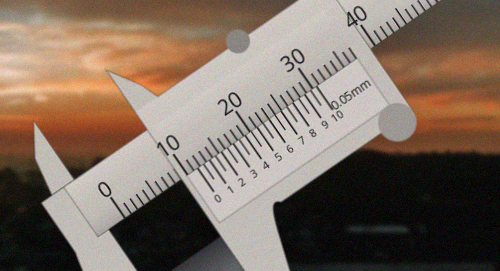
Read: 11.6mm
